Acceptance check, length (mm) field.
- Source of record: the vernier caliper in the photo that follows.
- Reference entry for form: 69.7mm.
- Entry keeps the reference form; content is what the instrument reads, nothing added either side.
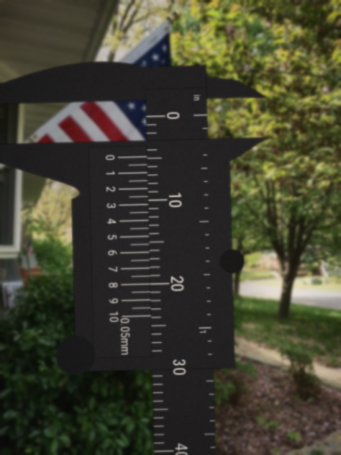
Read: 4.8mm
